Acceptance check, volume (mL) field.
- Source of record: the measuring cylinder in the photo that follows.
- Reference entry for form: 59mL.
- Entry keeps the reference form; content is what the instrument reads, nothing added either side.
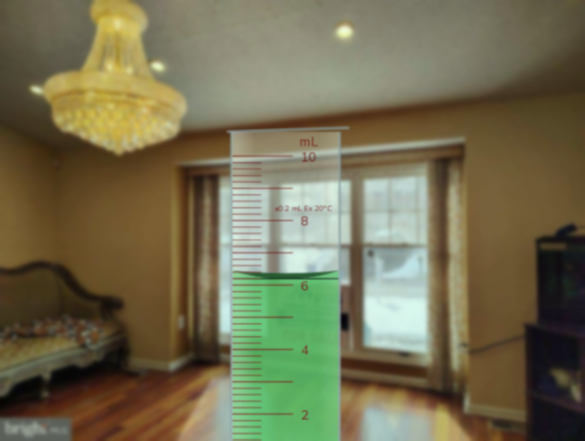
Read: 6.2mL
